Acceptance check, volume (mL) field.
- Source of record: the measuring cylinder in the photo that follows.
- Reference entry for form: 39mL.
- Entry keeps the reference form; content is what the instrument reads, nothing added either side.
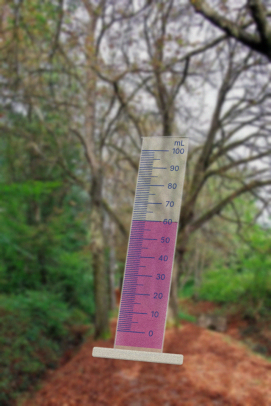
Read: 60mL
